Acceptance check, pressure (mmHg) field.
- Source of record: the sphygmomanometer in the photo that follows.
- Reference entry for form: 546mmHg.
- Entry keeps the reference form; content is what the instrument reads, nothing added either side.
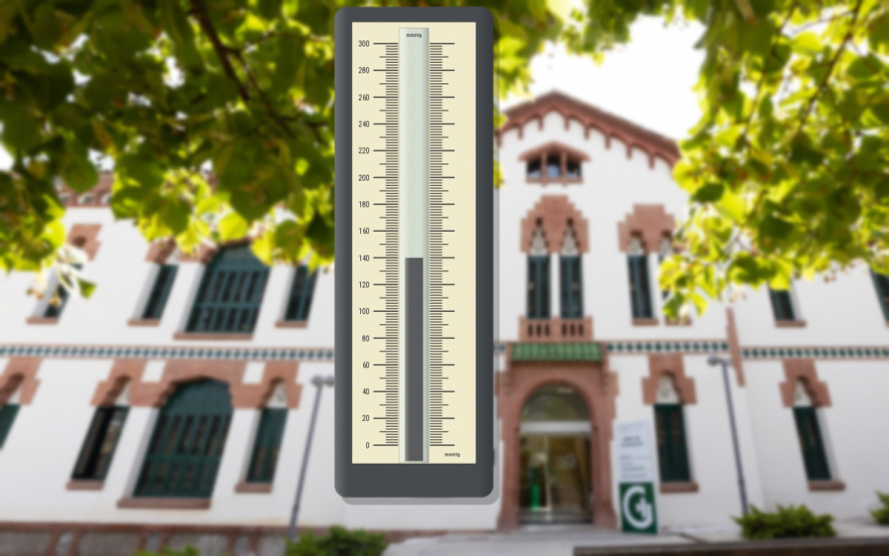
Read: 140mmHg
